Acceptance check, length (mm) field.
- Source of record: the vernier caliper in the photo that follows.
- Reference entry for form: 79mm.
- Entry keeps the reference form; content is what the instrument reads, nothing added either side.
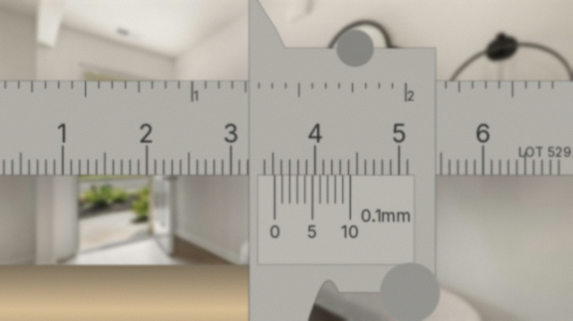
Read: 35.2mm
